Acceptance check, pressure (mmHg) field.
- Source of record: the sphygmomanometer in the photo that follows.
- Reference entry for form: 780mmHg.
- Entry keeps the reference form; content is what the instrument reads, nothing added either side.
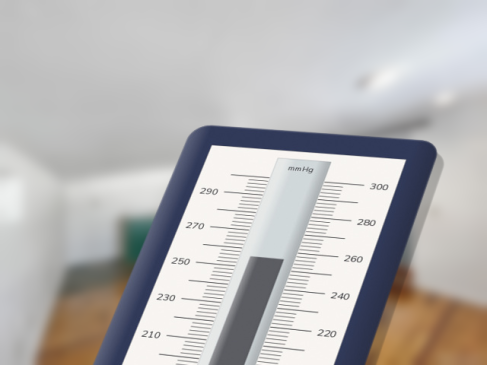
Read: 256mmHg
